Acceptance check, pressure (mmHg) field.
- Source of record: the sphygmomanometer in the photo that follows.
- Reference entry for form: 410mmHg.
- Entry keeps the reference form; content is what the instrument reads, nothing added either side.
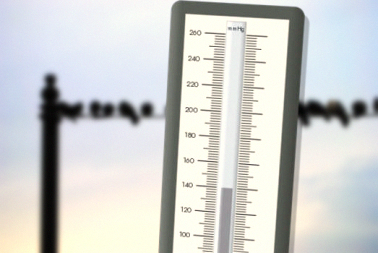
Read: 140mmHg
